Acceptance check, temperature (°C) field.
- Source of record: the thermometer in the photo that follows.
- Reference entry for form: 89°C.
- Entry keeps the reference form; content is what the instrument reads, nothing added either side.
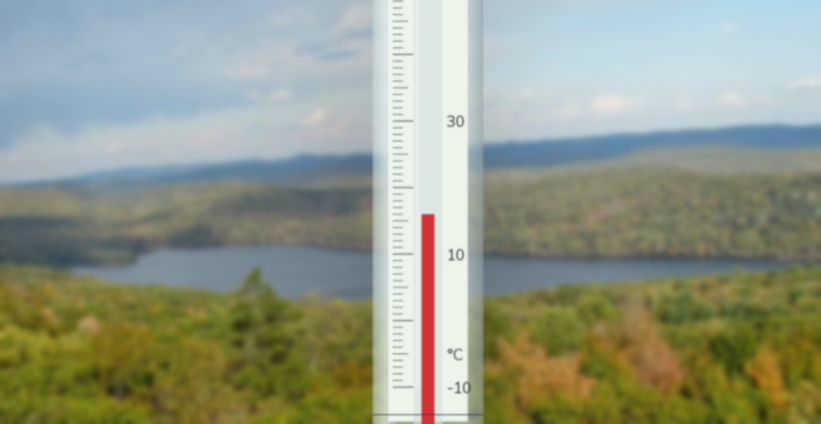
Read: 16°C
